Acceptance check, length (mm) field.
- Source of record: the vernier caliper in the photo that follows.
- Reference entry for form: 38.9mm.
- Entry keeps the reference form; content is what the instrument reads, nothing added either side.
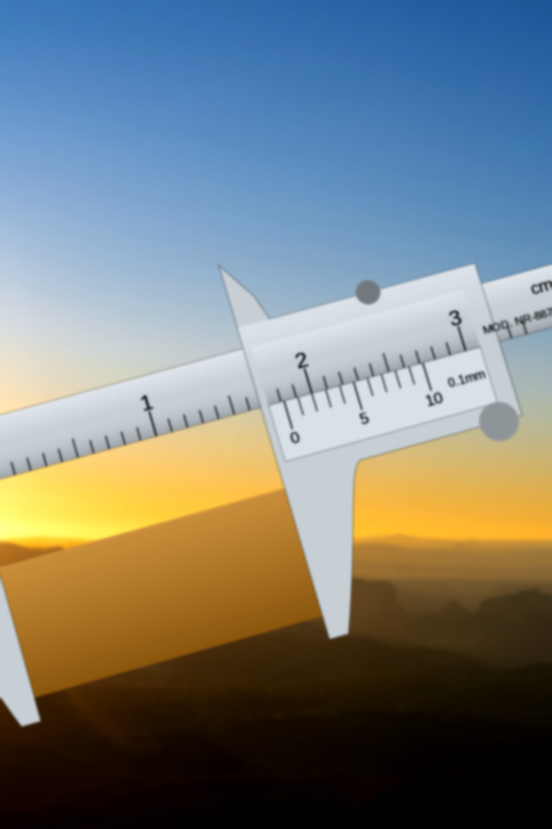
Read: 18.2mm
